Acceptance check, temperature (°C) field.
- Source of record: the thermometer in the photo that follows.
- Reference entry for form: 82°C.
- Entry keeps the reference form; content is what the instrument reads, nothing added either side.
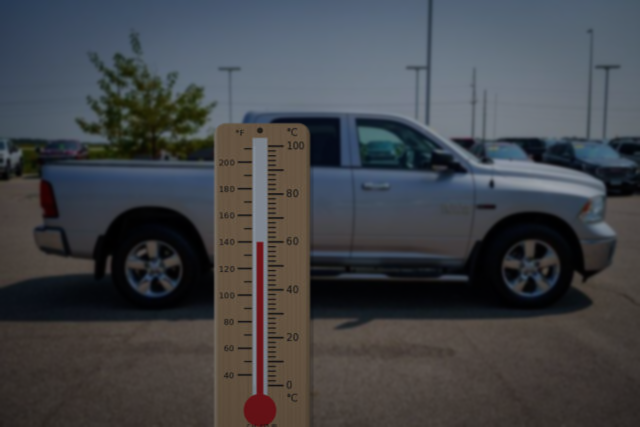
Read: 60°C
